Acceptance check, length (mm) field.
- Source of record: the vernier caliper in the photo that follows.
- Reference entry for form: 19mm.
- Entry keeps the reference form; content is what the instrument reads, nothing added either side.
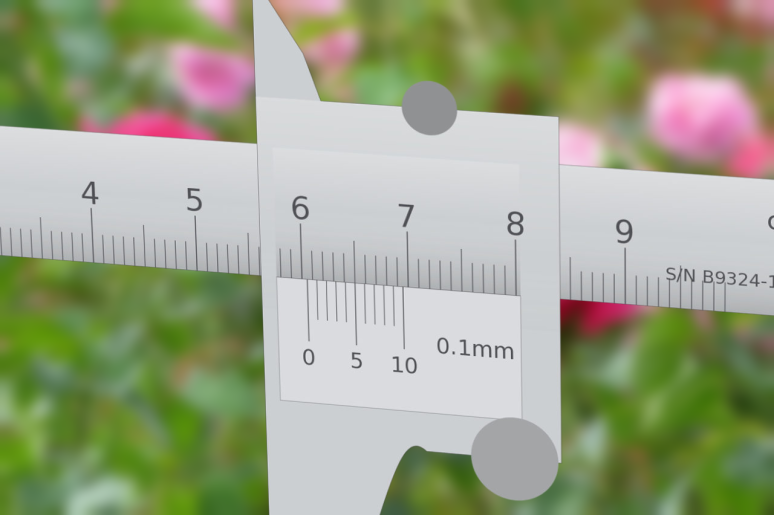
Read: 60.5mm
